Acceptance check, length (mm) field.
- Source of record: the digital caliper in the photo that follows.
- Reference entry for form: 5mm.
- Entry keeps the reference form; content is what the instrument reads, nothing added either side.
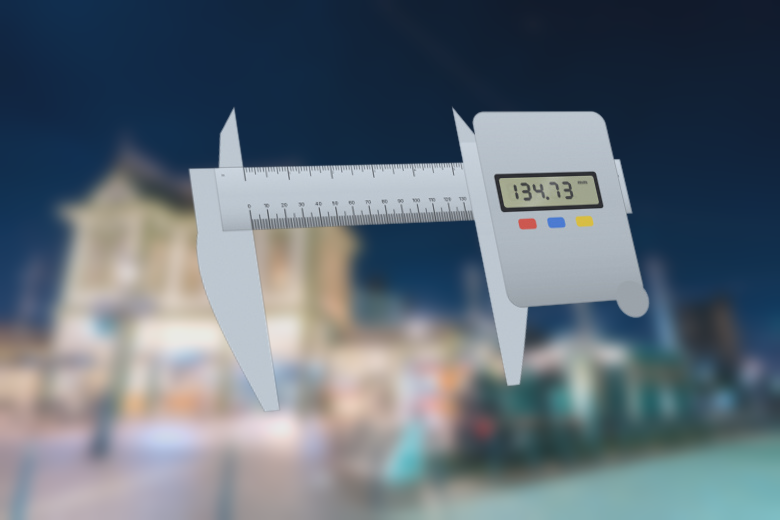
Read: 134.73mm
